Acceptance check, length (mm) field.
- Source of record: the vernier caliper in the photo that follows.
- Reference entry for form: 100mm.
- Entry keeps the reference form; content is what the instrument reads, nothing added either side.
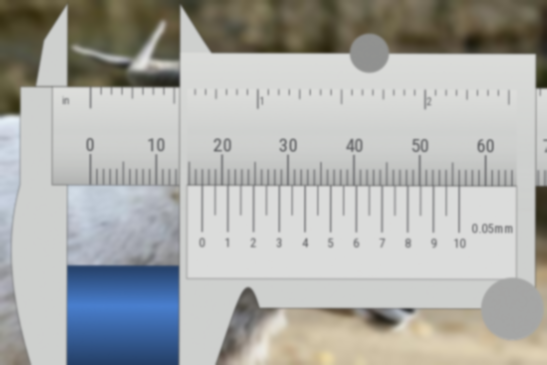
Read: 17.0mm
